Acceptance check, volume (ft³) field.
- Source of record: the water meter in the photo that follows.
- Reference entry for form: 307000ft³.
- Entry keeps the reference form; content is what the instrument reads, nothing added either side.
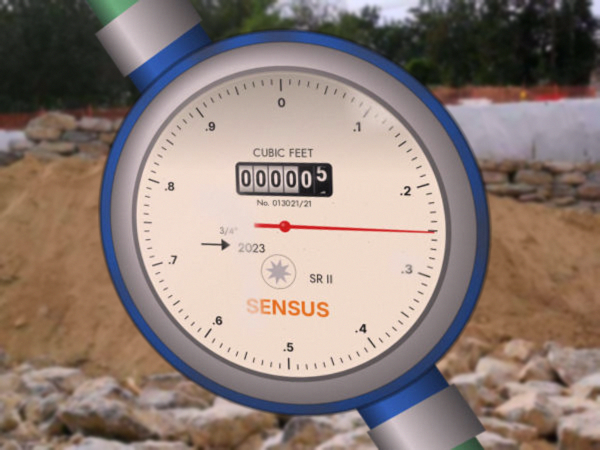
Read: 5.25ft³
